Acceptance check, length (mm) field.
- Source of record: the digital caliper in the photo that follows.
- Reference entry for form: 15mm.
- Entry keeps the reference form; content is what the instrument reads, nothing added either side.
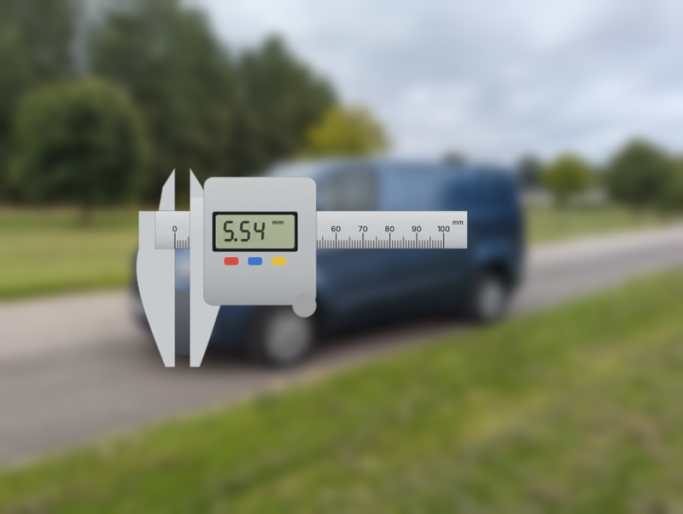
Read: 5.54mm
